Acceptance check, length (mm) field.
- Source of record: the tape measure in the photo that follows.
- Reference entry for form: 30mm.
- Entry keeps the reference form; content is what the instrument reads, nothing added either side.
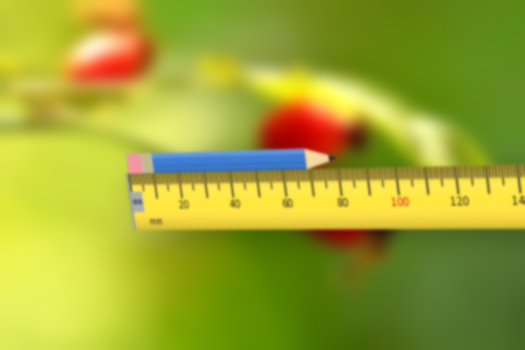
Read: 80mm
